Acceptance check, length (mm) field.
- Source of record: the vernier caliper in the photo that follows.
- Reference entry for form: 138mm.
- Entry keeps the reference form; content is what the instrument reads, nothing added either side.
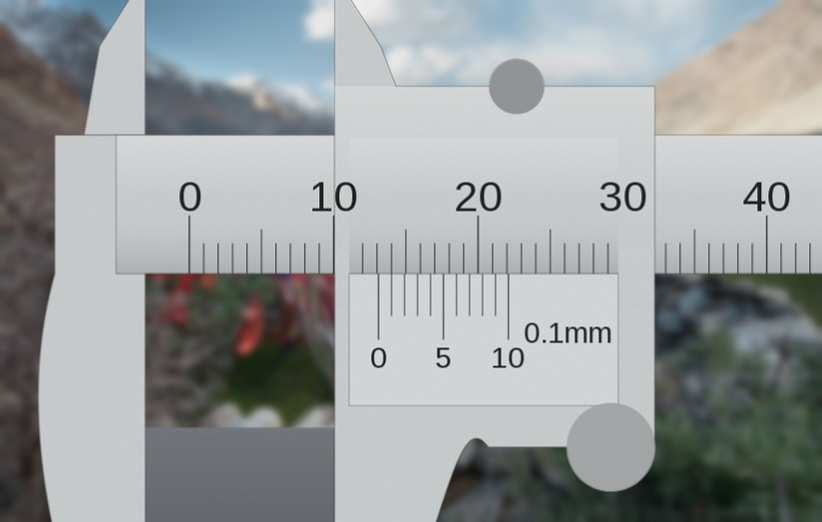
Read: 13.1mm
